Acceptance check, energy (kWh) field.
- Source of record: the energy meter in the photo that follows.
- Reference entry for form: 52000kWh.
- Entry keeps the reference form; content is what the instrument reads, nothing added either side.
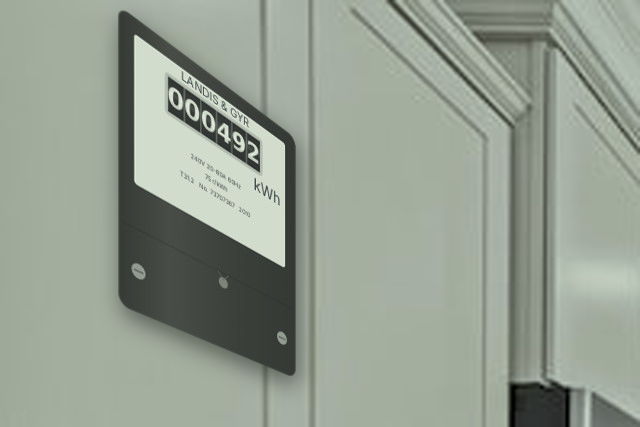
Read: 492kWh
